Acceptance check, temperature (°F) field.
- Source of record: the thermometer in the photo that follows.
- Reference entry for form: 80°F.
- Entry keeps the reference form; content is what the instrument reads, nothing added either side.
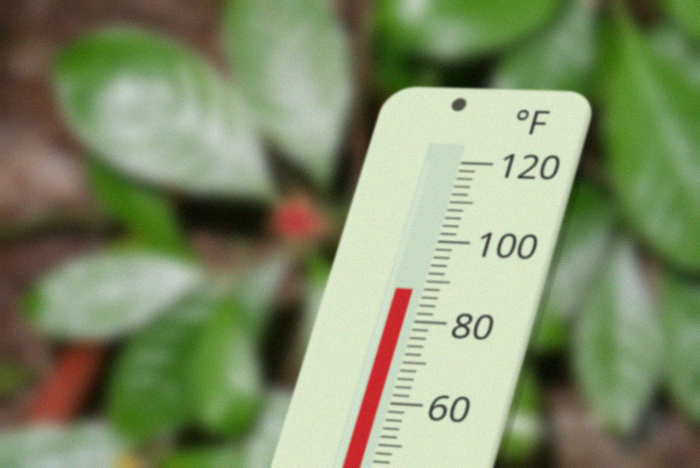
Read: 88°F
